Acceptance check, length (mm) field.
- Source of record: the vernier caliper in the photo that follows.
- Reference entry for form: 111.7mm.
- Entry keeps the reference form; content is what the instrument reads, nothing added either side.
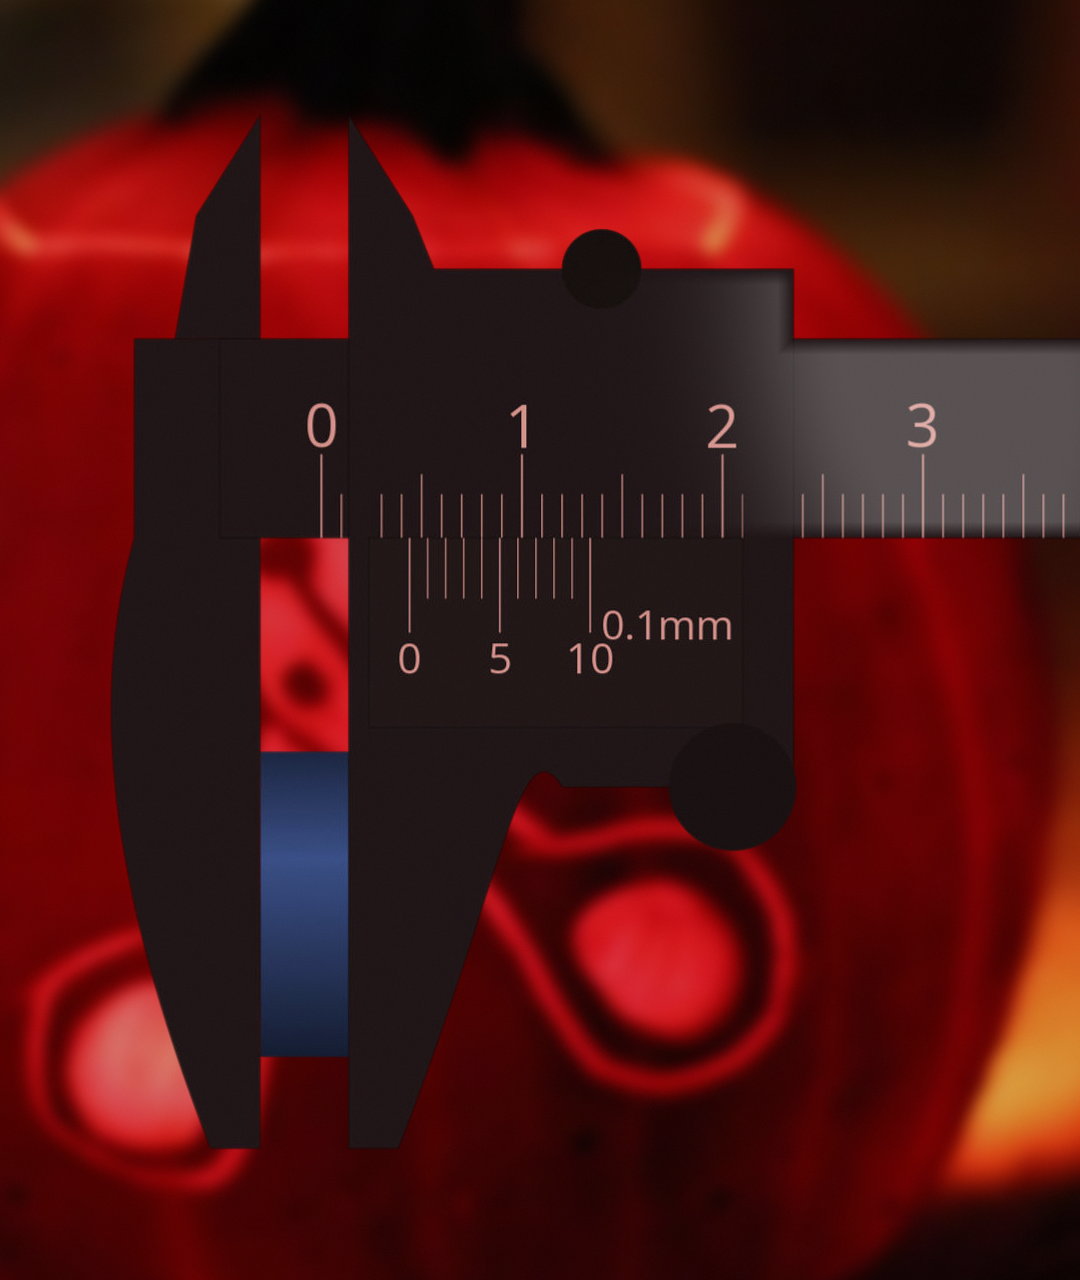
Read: 4.4mm
